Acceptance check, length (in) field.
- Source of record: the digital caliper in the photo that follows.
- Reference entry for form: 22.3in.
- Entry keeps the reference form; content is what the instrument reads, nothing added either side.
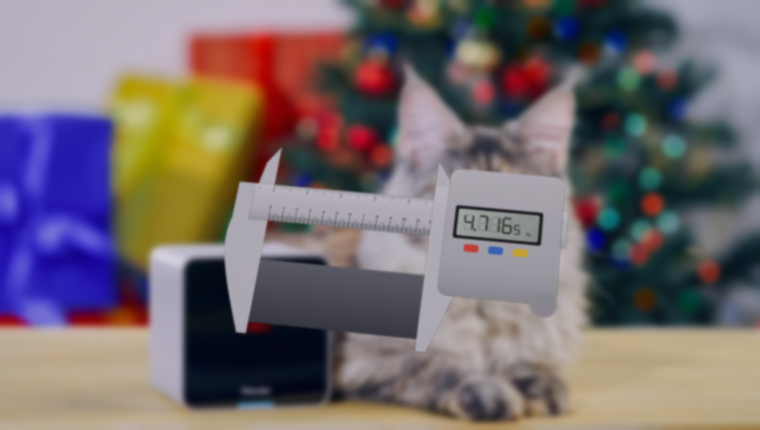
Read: 4.7165in
